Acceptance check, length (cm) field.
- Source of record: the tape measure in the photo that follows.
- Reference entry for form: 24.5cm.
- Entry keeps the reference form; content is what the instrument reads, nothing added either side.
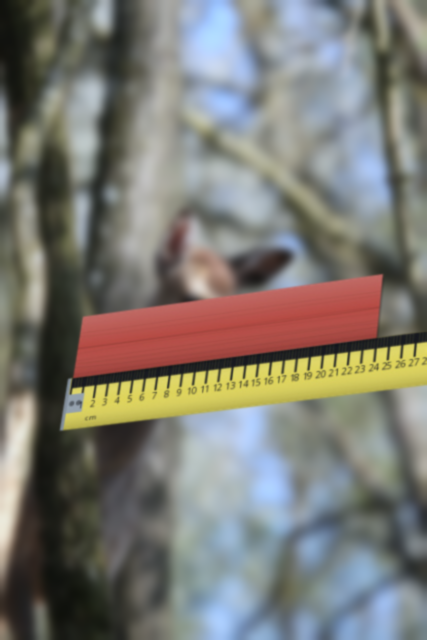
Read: 24cm
